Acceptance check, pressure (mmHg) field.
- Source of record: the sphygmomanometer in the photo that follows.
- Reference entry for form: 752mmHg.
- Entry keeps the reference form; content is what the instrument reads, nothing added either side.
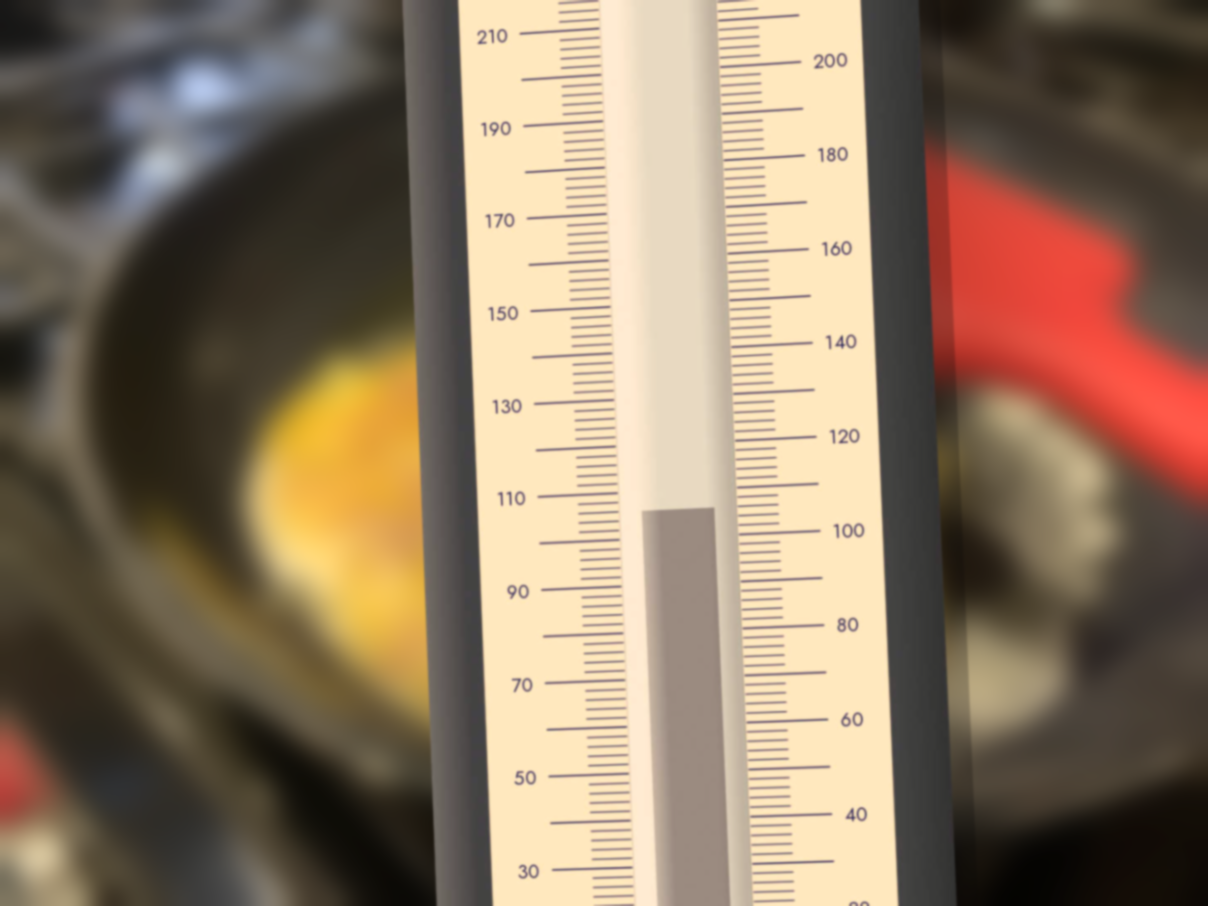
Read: 106mmHg
